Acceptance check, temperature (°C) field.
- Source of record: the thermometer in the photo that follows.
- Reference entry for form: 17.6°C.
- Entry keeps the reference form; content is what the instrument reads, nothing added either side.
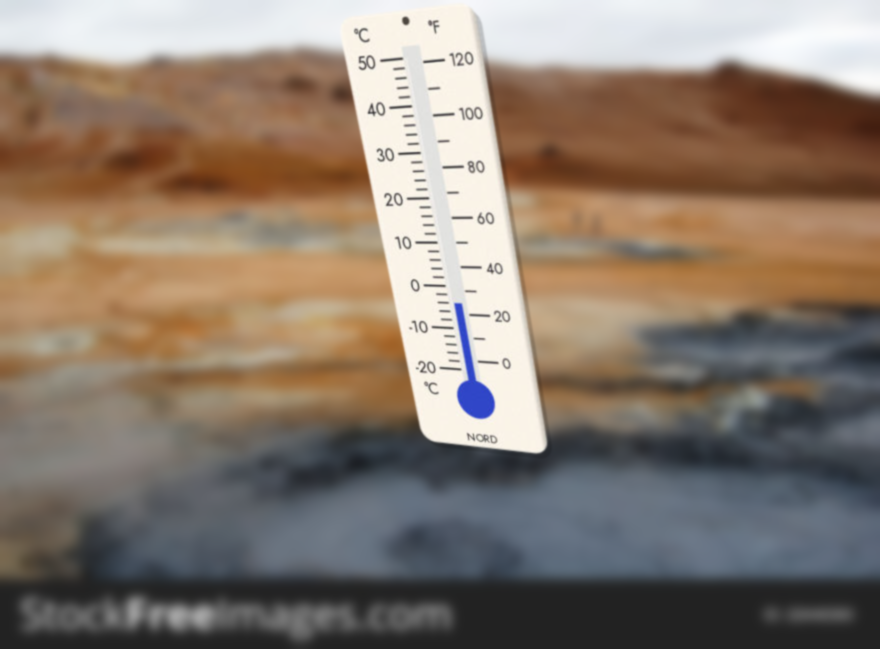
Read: -4°C
